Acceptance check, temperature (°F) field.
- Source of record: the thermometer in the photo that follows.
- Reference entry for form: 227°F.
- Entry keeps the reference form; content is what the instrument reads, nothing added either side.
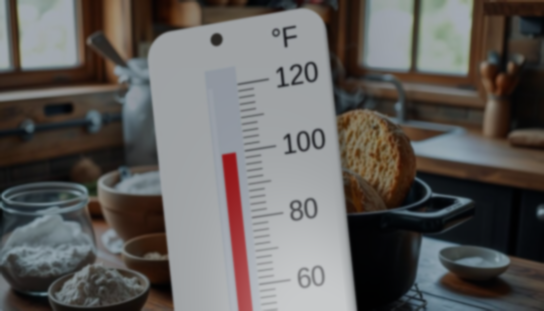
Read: 100°F
